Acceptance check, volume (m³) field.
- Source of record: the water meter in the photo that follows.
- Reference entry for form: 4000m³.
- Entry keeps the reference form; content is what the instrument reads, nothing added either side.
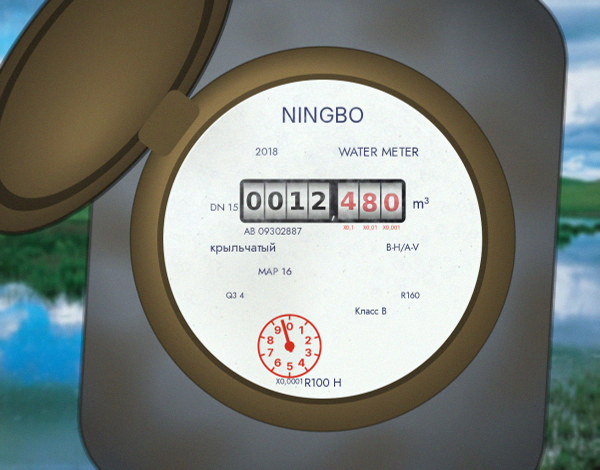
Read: 12.4799m³
